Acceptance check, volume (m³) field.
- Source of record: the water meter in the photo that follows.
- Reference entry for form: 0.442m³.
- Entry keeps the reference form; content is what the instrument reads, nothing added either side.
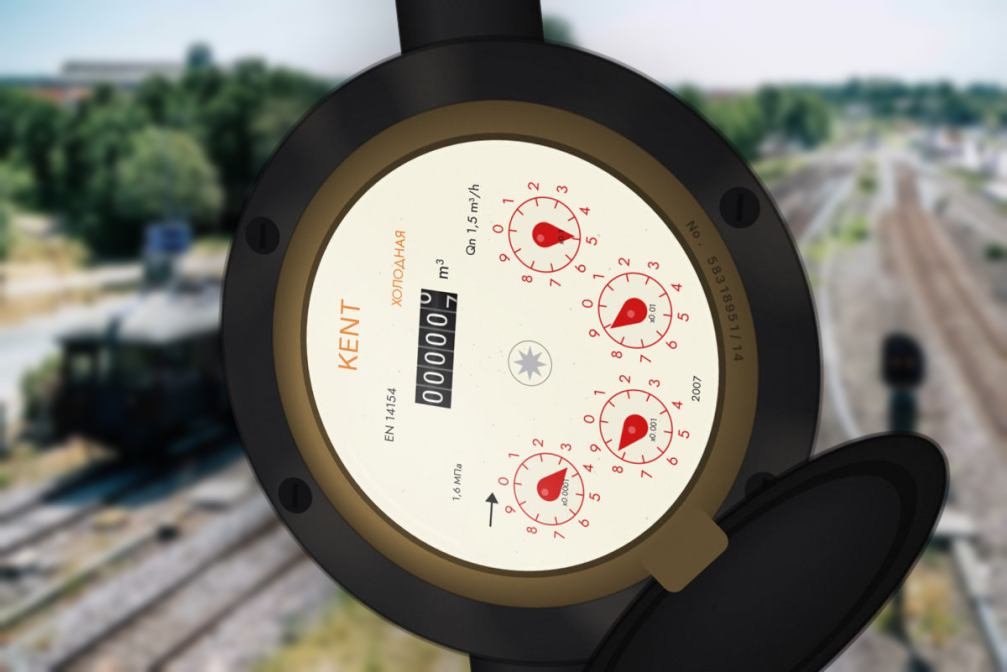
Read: 6.4883m³
